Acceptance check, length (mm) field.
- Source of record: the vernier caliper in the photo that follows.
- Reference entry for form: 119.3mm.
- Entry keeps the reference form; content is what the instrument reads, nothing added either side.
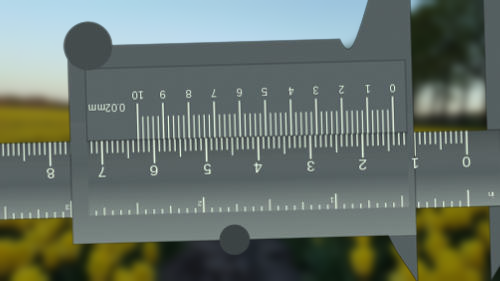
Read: 14.0mm
